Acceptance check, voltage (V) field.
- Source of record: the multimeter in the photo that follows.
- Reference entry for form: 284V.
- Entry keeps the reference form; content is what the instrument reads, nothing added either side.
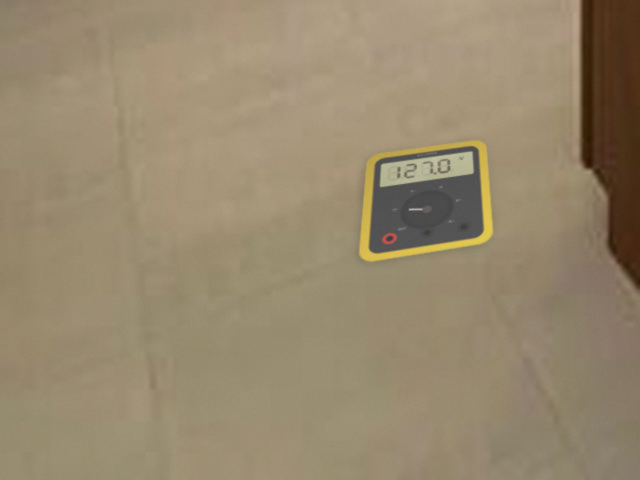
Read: 127.0V
